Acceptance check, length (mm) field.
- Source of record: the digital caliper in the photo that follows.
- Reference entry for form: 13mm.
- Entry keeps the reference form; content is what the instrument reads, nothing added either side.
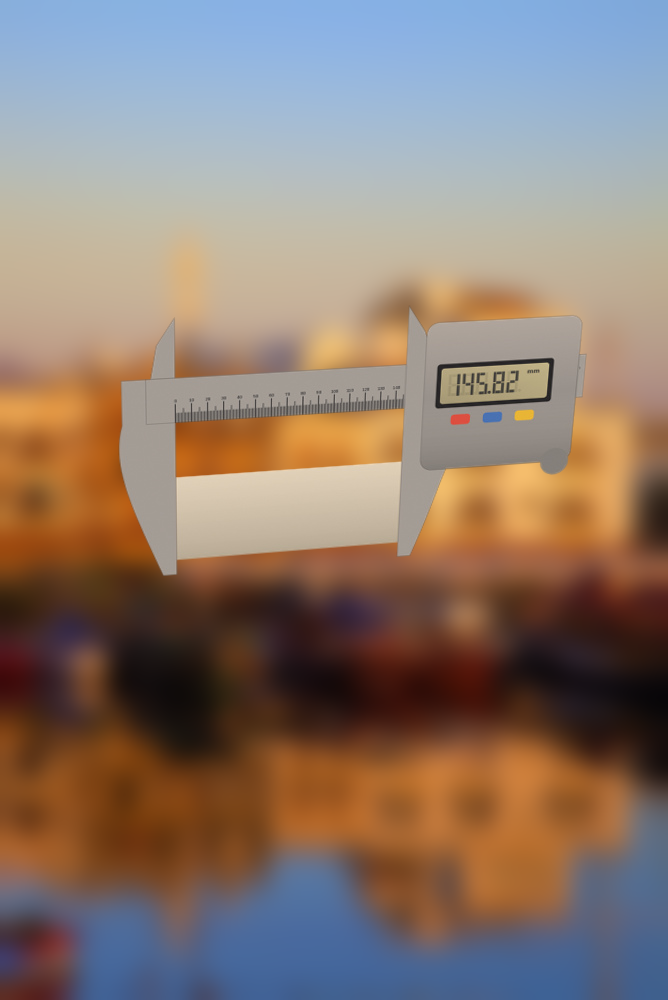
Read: 145.82mm
